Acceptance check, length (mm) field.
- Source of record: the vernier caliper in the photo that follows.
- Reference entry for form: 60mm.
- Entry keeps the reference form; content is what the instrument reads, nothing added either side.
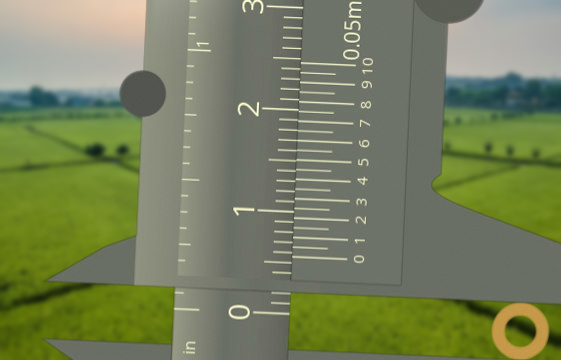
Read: 5.6mm
